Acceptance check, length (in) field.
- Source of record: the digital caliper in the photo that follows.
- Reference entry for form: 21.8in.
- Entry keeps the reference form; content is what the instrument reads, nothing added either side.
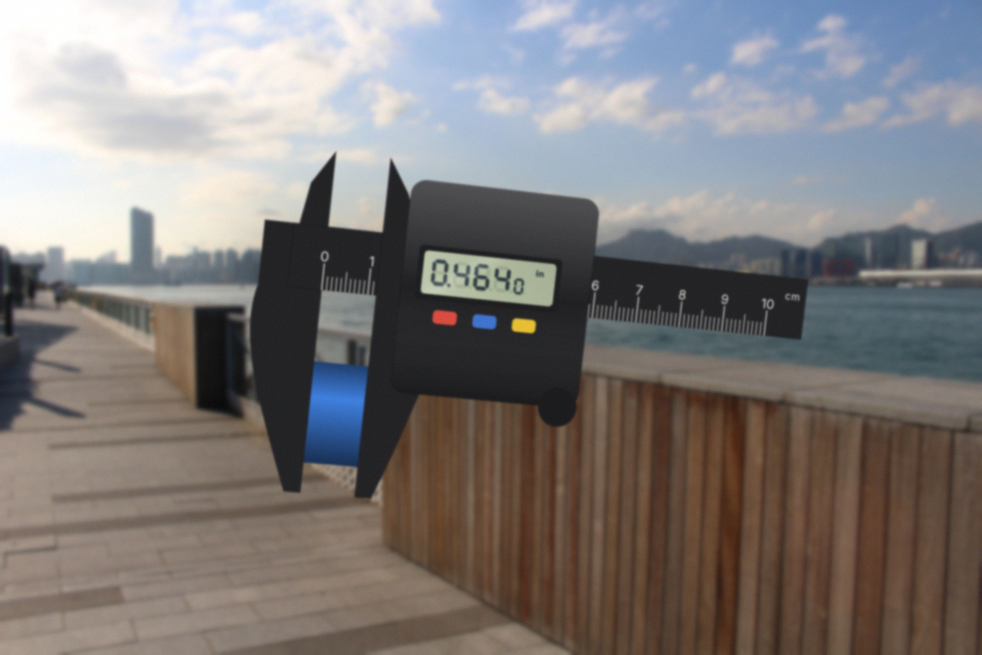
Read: 0.4640in
